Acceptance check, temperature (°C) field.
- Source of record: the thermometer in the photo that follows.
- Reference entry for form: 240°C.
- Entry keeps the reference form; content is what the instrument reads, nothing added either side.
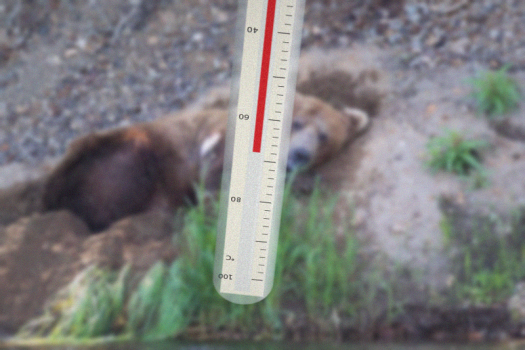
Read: 68°C
